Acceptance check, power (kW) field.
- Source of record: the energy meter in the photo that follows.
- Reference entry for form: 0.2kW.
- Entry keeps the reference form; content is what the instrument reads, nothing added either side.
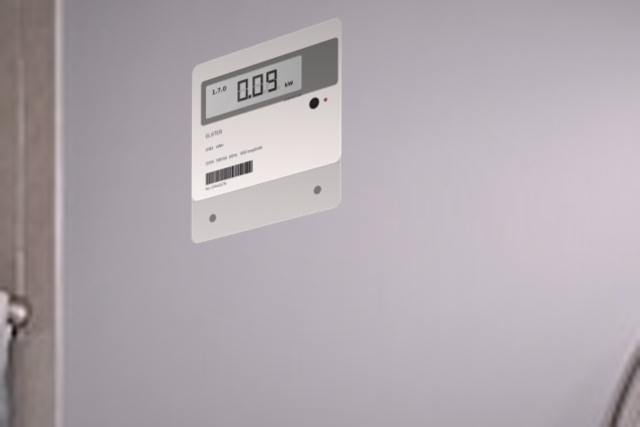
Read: 0.09kW
